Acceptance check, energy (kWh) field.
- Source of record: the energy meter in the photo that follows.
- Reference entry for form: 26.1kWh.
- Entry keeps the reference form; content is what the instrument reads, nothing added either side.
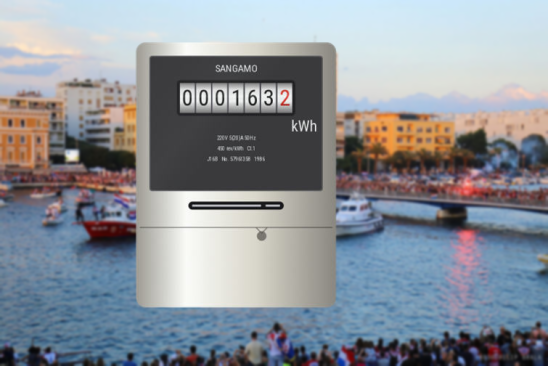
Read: 163.2kWh
